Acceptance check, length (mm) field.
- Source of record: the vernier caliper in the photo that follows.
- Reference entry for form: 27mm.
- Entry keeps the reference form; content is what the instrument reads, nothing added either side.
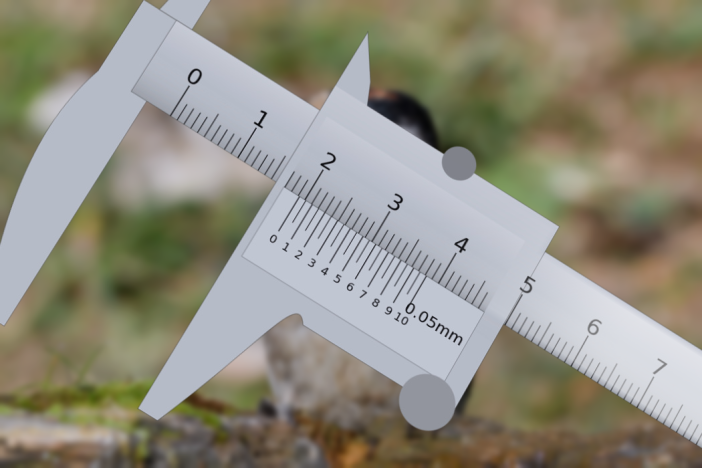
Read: 19.2mm
